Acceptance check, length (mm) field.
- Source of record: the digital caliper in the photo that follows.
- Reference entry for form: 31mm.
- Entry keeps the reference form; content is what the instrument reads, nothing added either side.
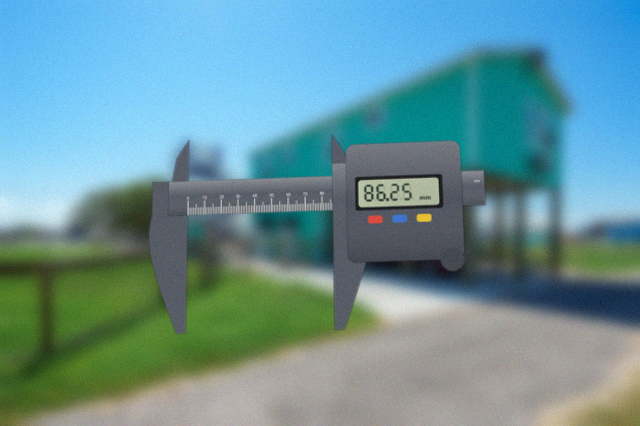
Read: 86.25mm
